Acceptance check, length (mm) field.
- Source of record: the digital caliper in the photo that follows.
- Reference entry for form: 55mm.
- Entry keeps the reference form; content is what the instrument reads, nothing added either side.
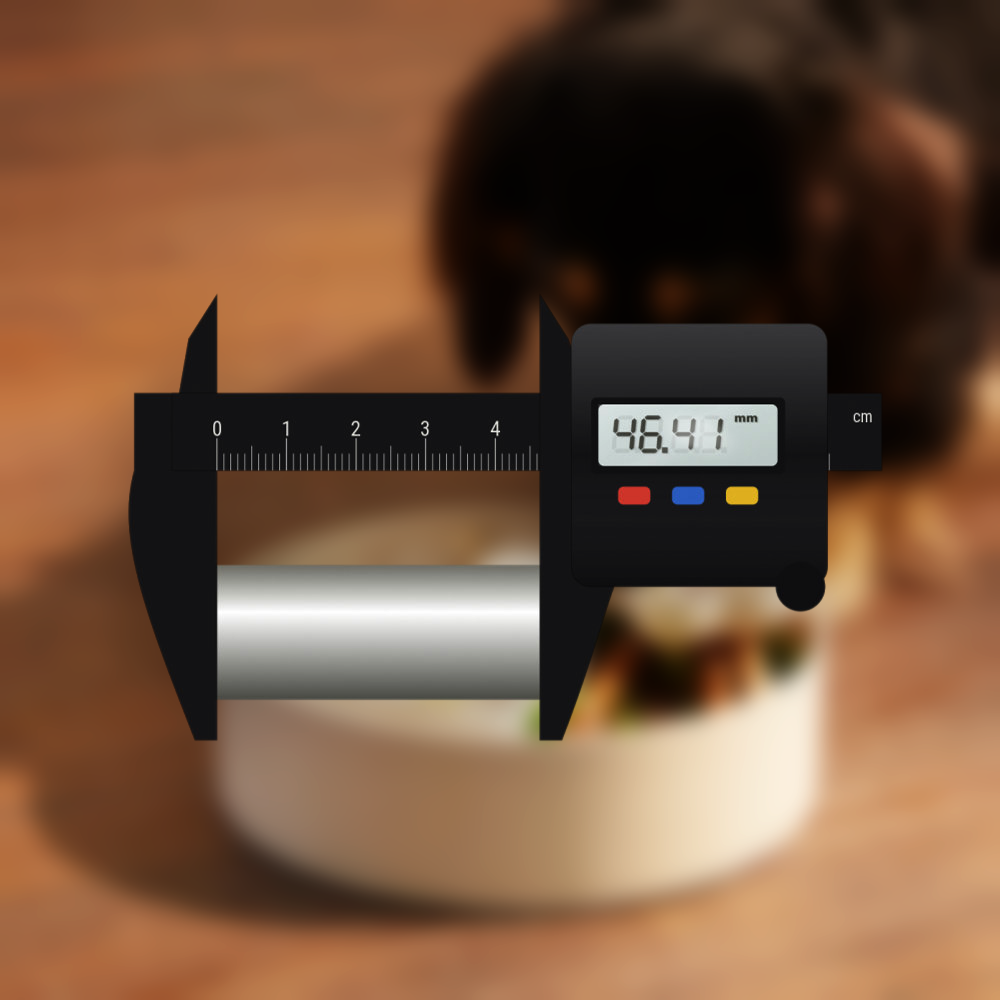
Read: 46.41mm
